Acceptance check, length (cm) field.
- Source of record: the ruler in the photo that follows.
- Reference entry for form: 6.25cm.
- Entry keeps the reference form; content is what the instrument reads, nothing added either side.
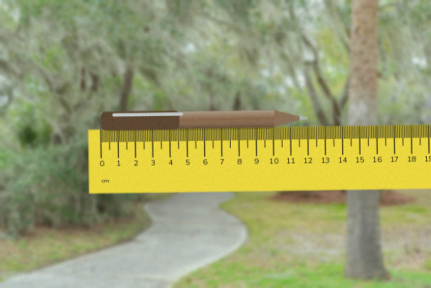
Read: 12cm
